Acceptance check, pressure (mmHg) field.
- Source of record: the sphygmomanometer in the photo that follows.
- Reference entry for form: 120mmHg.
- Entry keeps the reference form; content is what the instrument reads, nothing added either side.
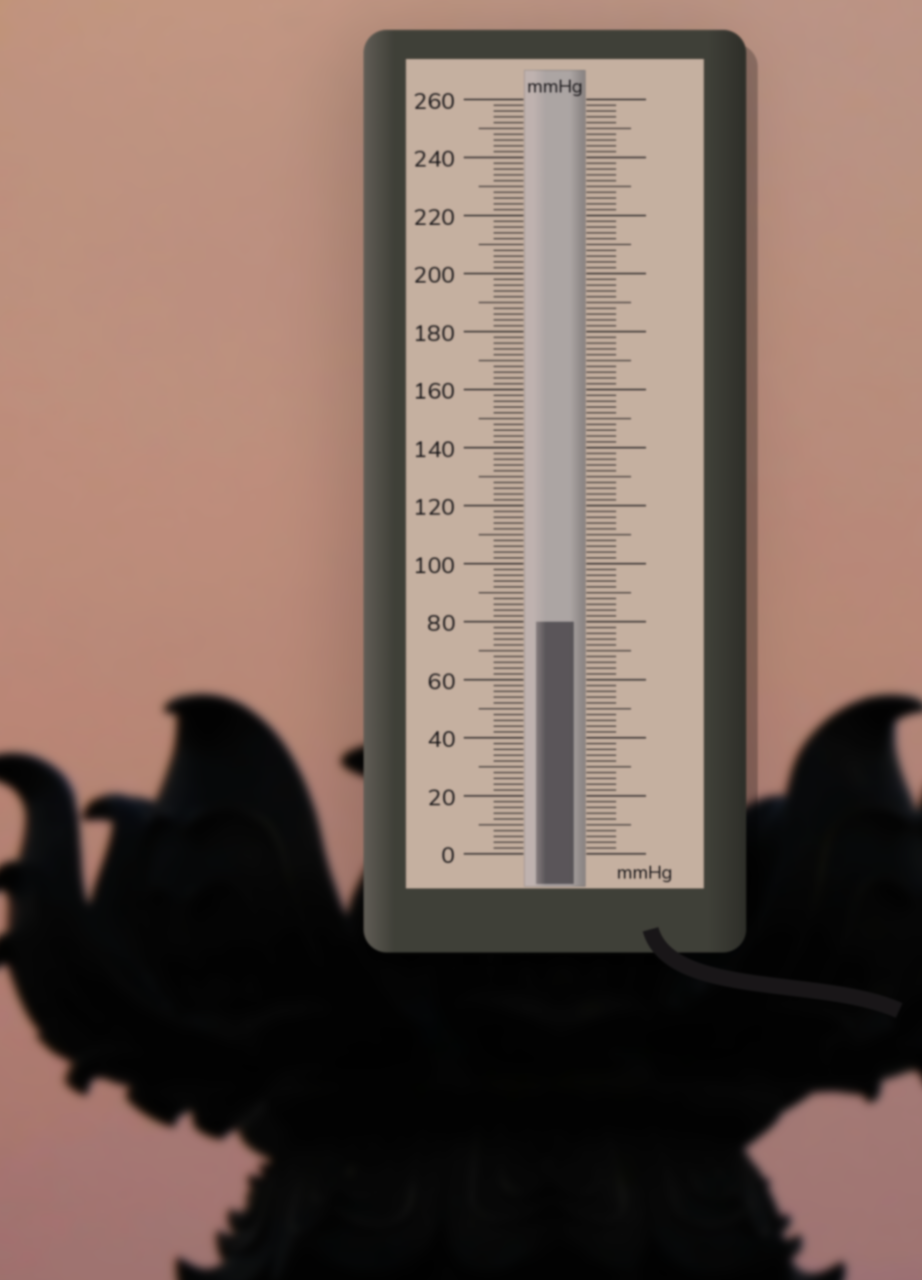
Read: 80mmHg
